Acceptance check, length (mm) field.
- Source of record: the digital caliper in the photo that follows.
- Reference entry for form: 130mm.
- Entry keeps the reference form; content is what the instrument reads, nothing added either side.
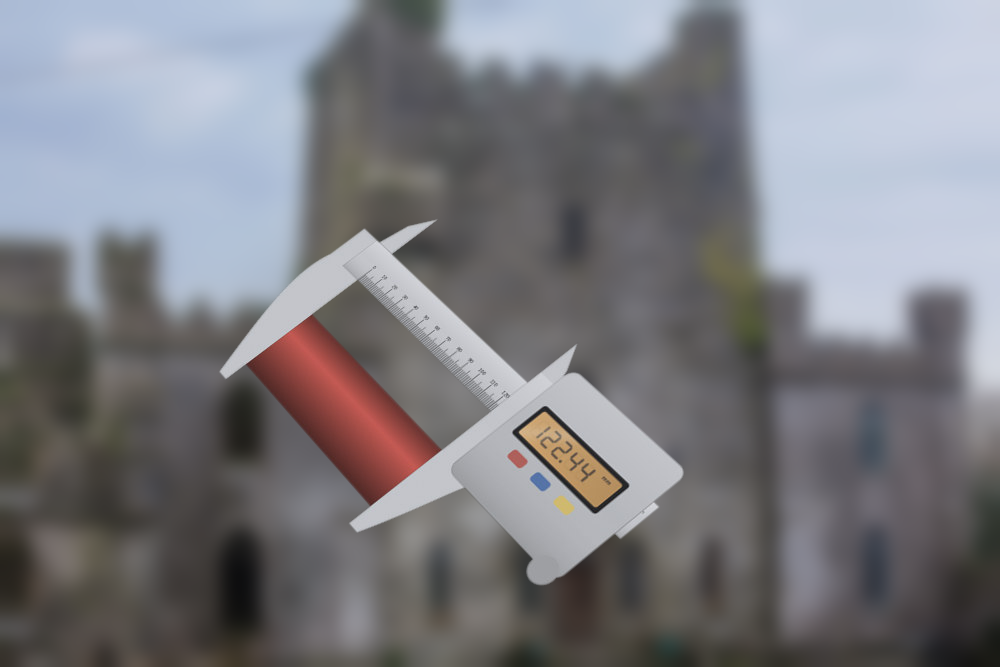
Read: 122.44mm
